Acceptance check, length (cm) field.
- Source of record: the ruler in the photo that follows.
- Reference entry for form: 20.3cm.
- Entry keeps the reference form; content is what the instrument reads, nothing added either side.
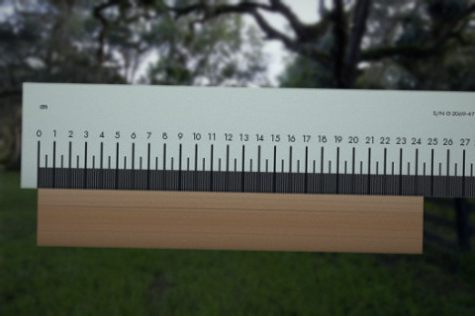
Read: 24.5cm
